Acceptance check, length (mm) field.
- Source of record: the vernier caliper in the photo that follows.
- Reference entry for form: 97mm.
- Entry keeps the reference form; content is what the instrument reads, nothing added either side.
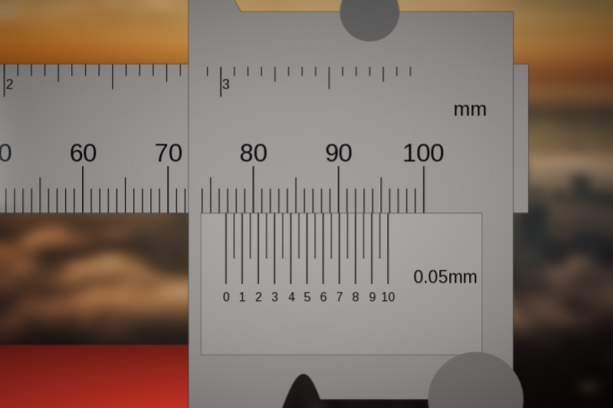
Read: 76.8mm
